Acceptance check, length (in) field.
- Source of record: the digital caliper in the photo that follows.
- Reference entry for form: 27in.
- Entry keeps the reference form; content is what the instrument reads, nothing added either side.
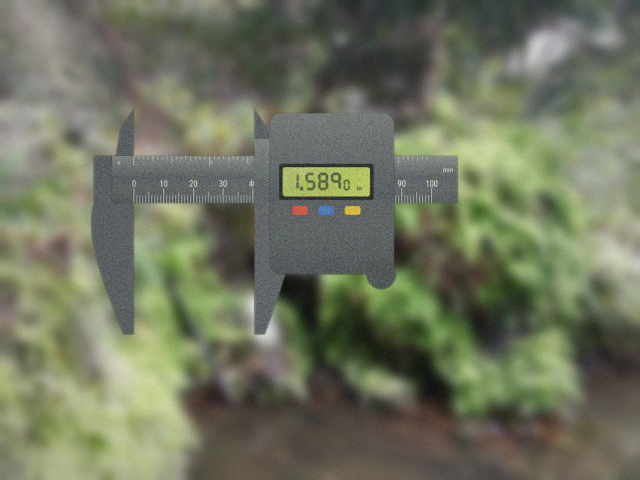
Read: 1.5890in
